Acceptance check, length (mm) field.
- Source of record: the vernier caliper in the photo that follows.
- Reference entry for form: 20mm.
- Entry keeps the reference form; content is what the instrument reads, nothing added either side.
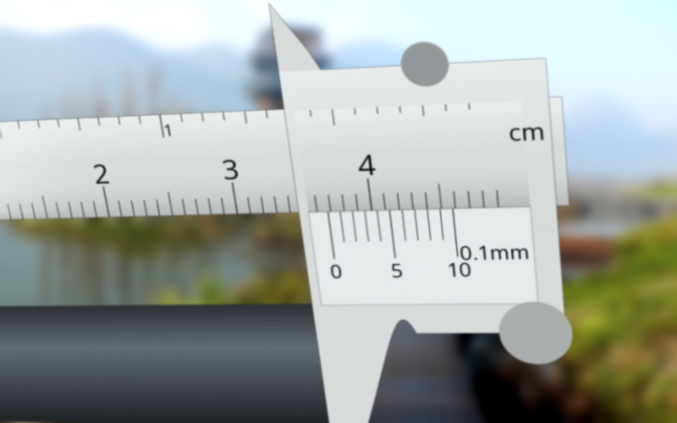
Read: 36.8mm
